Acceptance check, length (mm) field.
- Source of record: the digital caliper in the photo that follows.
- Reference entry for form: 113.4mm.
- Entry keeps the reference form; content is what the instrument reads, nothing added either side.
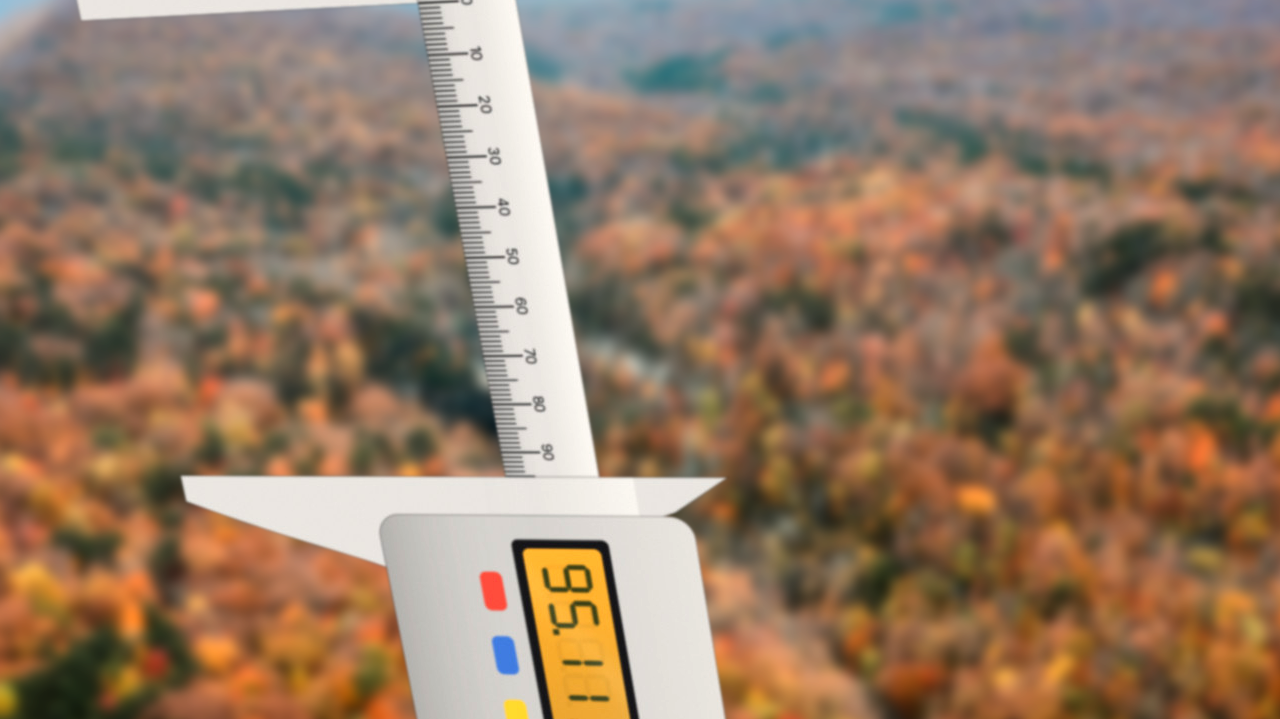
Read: 95.11mm
